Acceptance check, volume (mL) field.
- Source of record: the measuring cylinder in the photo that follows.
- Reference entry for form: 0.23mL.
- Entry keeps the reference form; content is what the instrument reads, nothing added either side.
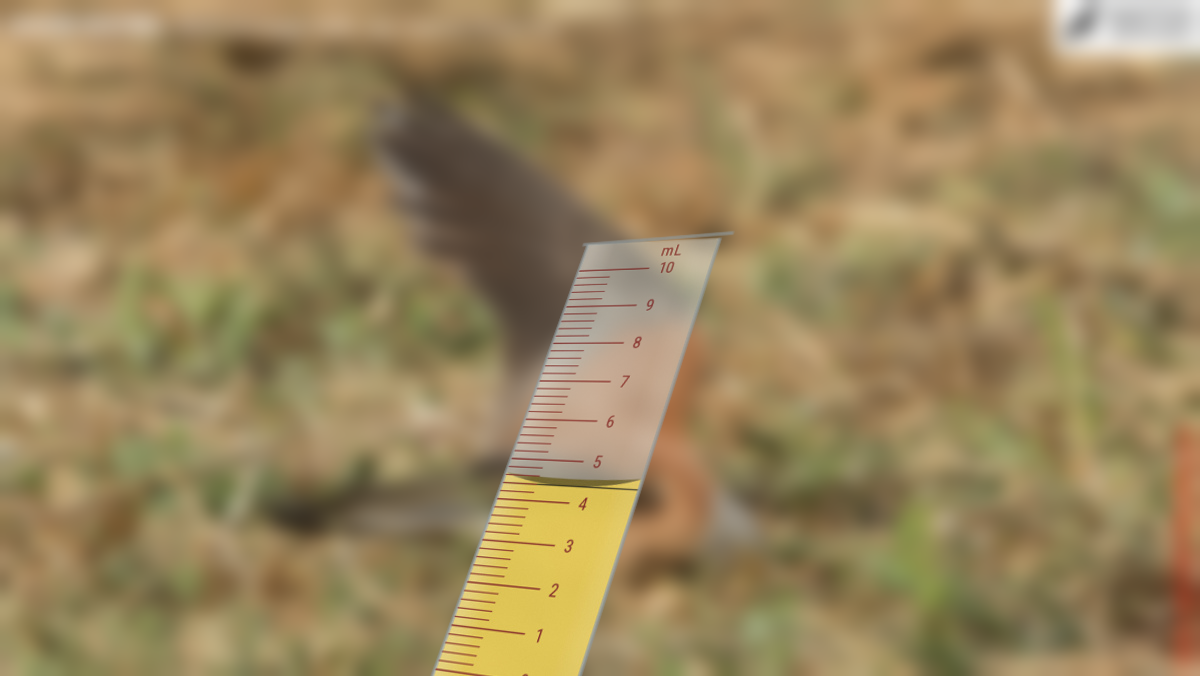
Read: 4.4mL
